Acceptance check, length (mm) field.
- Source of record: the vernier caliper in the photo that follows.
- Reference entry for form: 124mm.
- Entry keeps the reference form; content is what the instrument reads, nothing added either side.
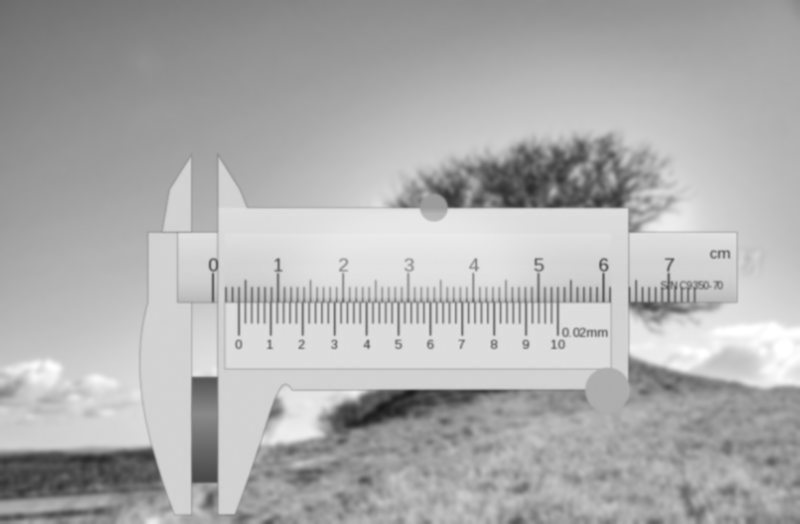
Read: 4.0mm
